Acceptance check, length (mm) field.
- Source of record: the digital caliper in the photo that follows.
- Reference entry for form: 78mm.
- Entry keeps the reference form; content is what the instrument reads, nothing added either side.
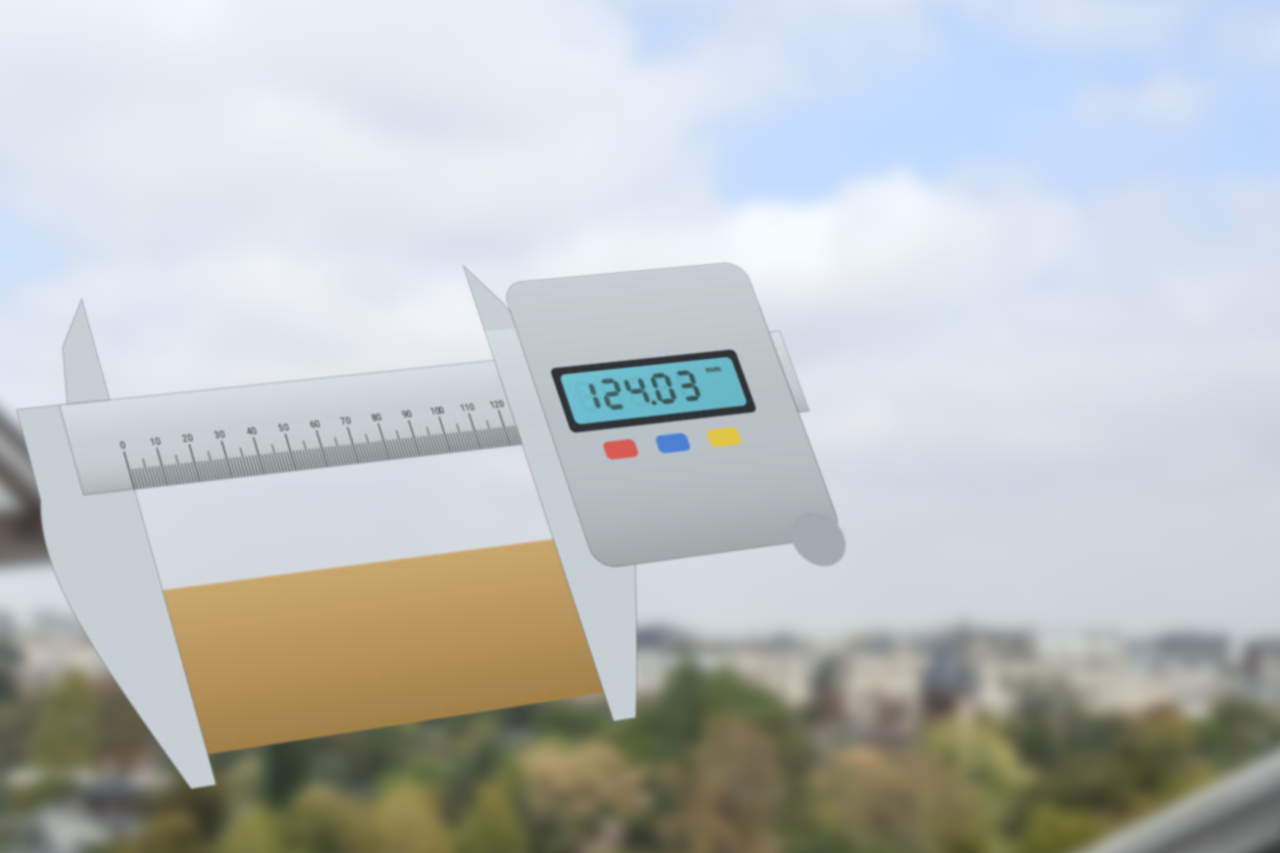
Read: 124.03mm
